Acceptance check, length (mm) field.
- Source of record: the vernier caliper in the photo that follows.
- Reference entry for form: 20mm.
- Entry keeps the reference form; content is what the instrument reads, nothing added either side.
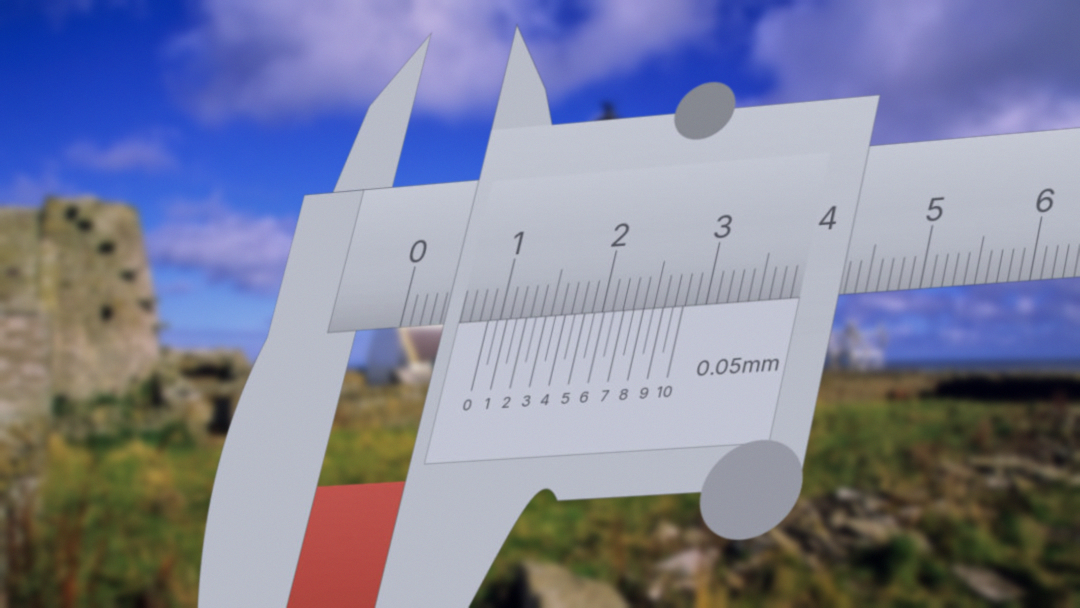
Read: 8.8mm
